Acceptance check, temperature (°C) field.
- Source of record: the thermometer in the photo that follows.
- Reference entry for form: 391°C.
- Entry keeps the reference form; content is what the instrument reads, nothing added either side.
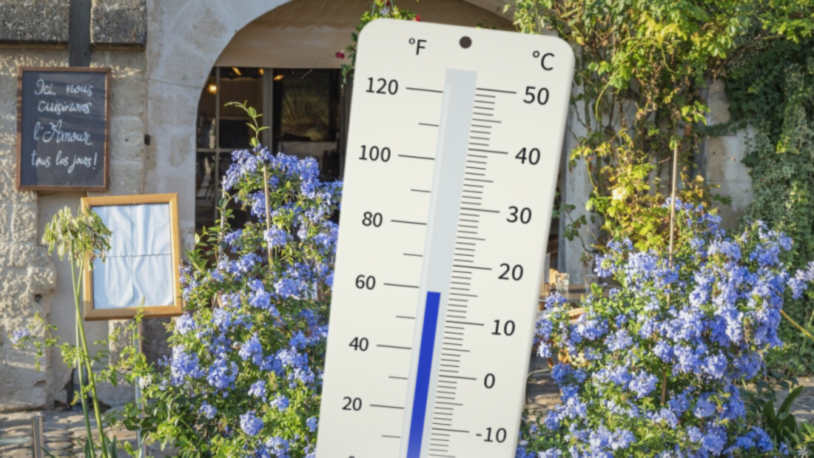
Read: 15°C
